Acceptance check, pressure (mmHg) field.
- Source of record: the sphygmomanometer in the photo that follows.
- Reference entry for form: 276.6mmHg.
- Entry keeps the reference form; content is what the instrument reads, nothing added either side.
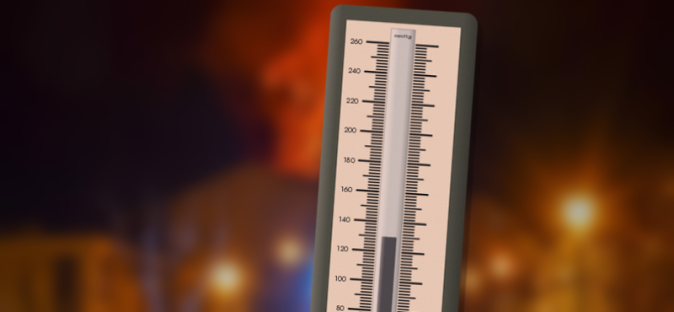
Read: 130mmHg
